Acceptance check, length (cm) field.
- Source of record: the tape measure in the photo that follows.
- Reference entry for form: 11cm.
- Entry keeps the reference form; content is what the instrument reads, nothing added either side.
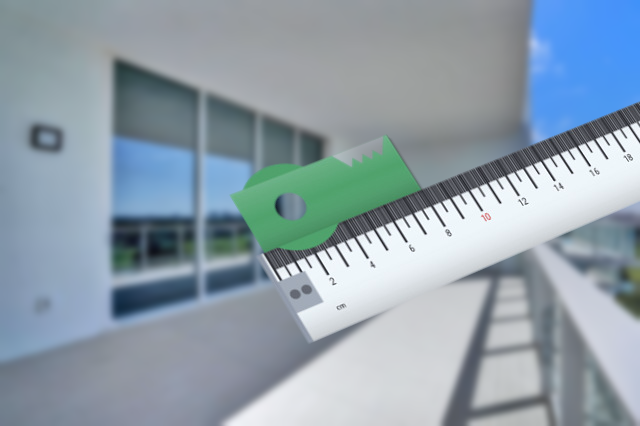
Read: 8cm
